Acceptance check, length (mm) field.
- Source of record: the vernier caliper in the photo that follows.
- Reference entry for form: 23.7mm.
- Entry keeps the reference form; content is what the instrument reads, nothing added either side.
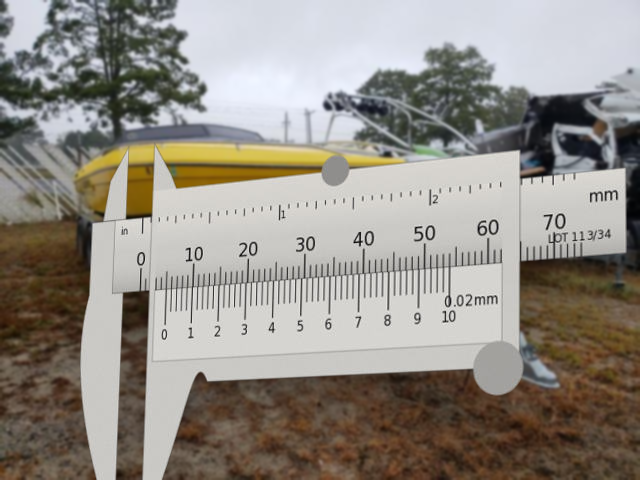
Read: 5.0mm
